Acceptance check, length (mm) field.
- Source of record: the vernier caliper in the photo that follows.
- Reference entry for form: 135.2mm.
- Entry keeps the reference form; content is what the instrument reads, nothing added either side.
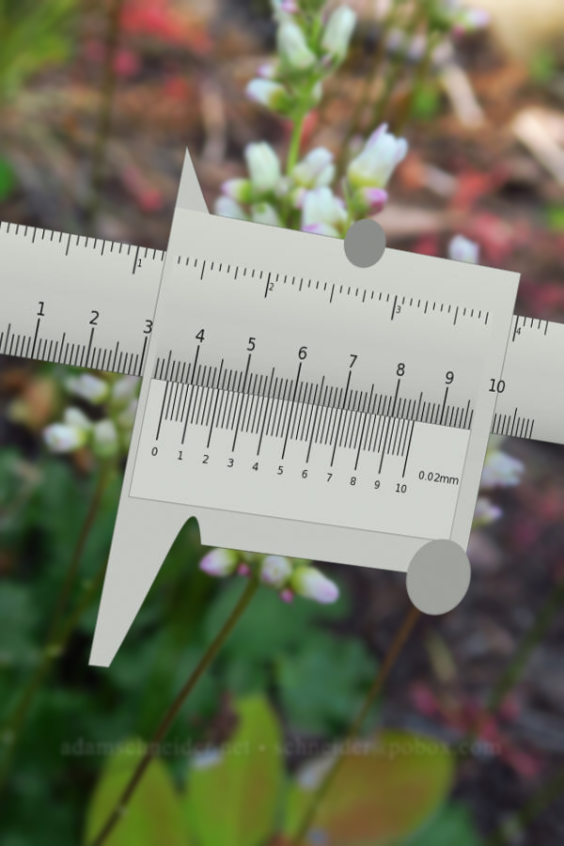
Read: 35.5mm
